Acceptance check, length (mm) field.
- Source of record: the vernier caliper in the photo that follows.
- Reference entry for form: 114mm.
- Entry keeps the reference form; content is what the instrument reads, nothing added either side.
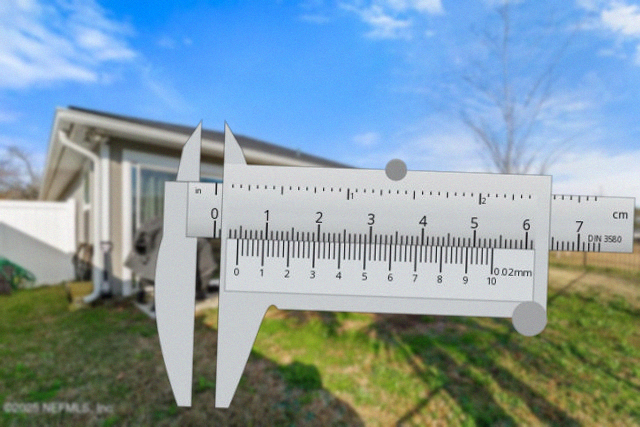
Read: 4.5mm
